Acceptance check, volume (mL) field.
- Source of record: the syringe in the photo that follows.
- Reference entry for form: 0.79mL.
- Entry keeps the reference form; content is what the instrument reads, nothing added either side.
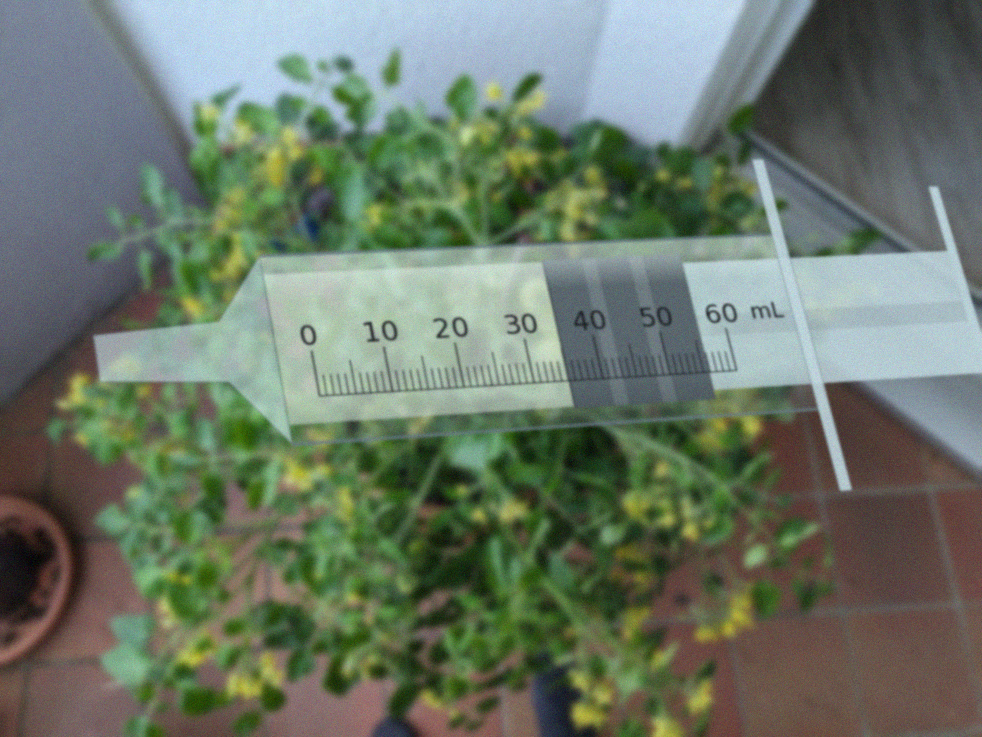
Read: 35mL
